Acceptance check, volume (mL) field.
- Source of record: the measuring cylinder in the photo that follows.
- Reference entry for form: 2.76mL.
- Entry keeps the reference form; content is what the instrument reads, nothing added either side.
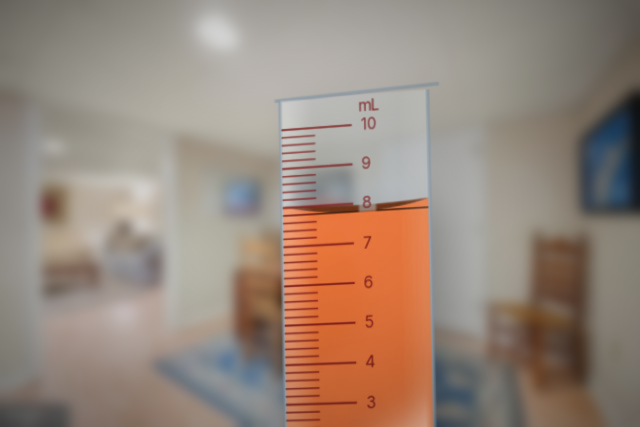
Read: 7.8mL
